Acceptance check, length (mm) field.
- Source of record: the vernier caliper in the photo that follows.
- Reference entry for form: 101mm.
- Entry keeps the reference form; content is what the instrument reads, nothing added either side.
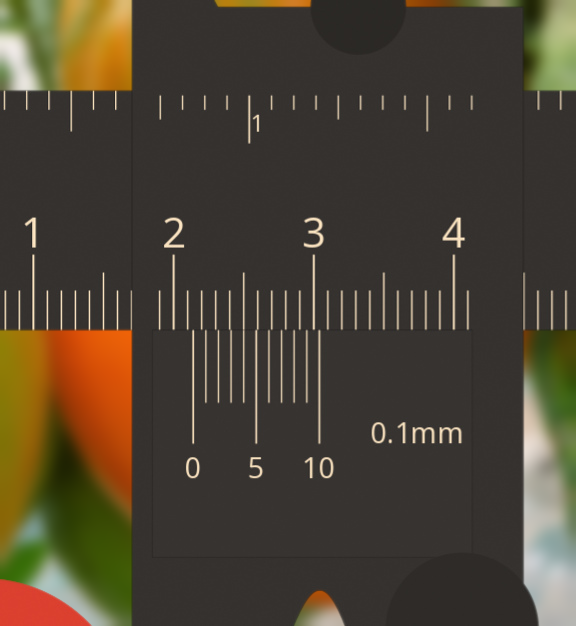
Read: 21.4mm
